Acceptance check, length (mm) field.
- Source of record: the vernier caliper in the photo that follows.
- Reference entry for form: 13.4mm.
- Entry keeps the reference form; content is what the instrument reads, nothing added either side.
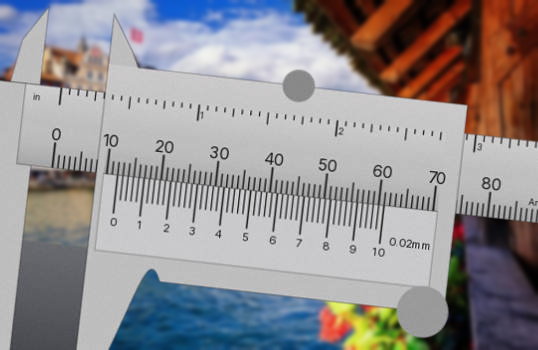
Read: 12.0mm
